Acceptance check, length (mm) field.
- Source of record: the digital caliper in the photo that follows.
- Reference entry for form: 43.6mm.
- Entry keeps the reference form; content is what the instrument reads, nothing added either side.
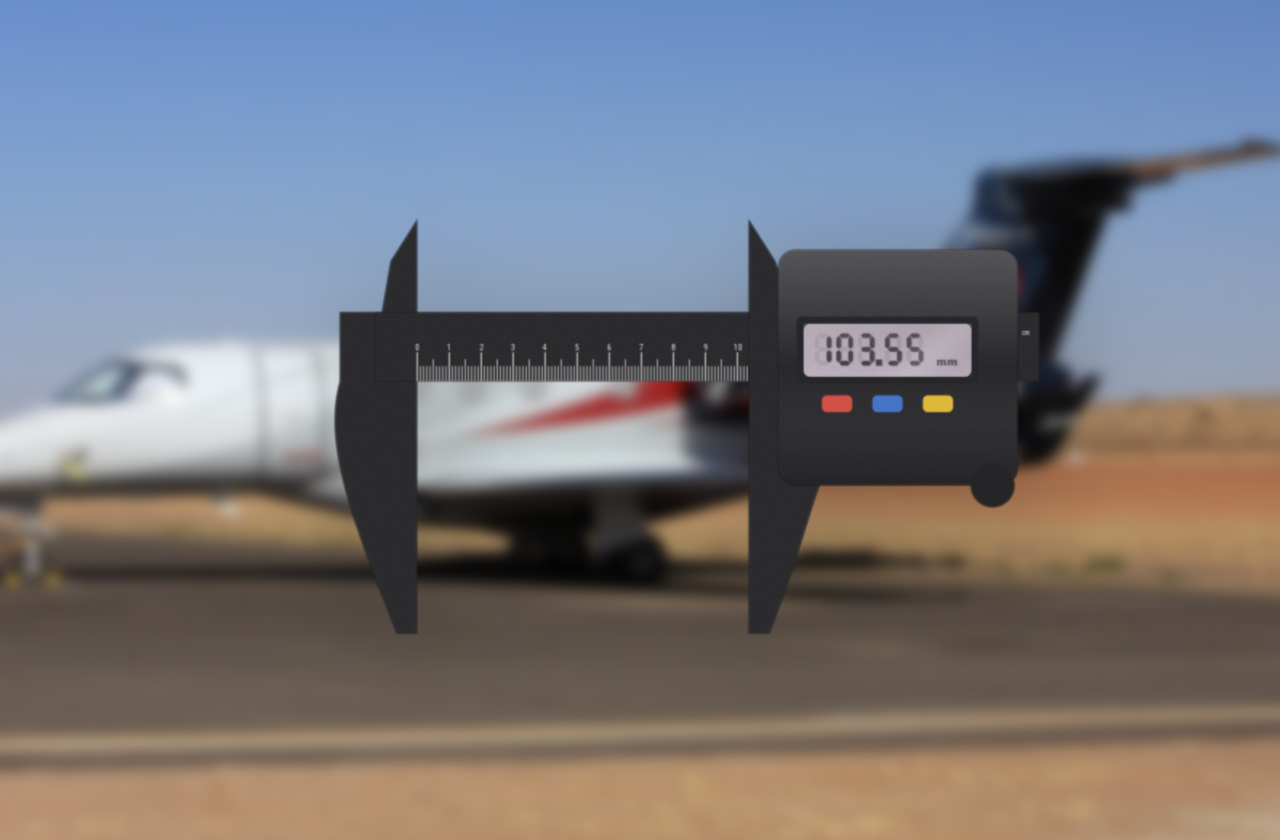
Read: 103.55mm
